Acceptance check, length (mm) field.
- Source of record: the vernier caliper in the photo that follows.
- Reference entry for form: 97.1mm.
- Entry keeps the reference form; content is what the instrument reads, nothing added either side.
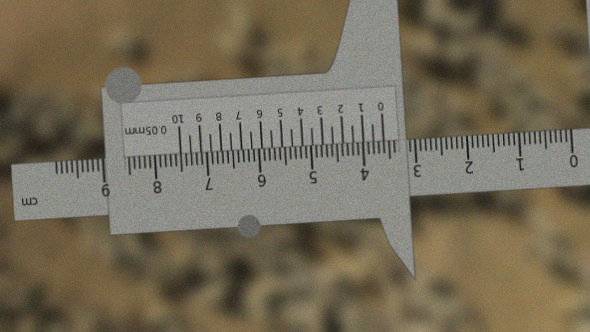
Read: 36.0mm
